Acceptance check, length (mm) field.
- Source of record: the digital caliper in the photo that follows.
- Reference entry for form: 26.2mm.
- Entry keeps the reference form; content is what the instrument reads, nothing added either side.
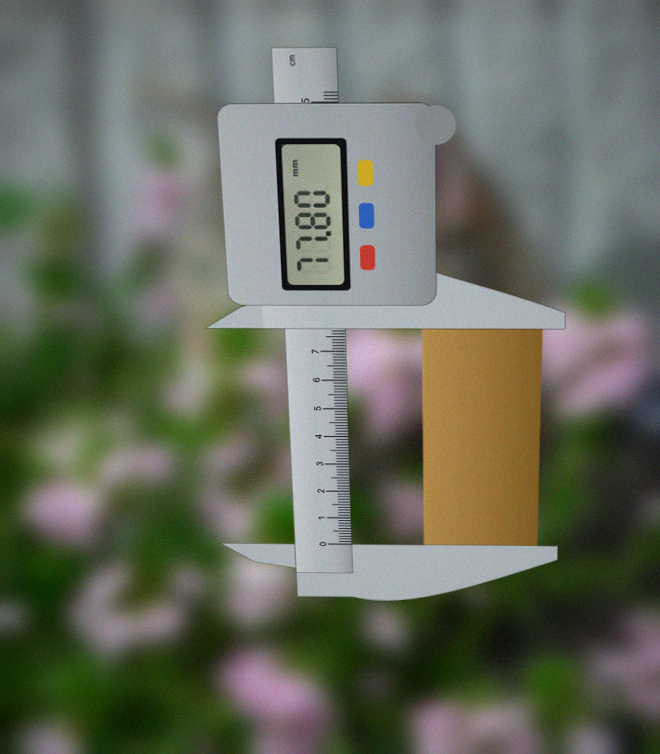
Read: 77.80mm
